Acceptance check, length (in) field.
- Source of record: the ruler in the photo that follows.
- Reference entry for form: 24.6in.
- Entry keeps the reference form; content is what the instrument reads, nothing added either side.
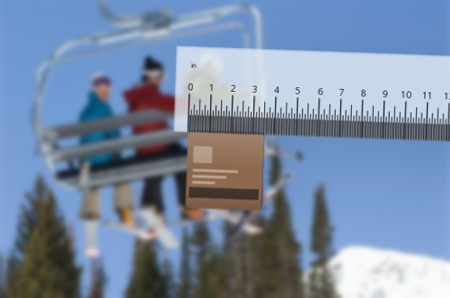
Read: 3.5in
